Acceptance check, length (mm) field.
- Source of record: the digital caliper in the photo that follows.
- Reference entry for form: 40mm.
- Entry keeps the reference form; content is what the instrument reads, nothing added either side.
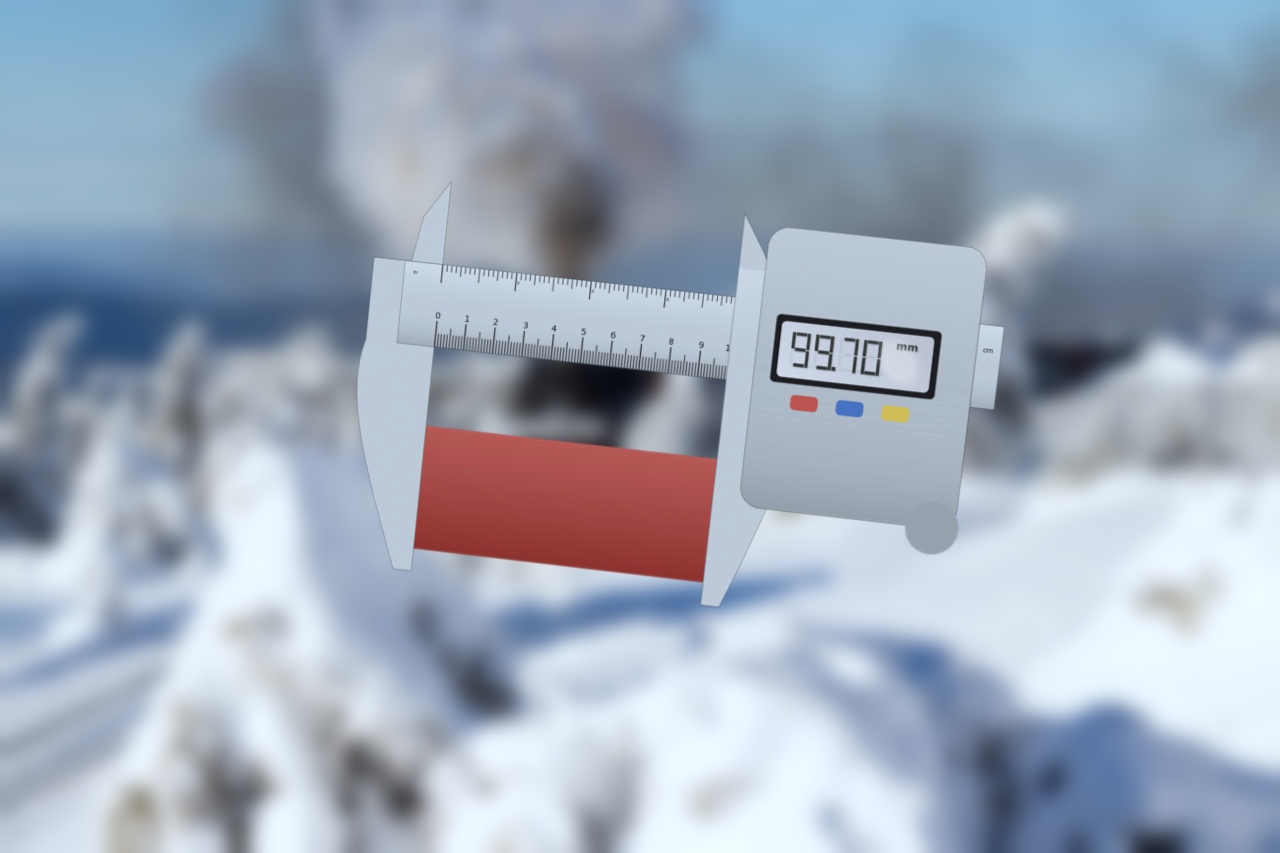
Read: 99.70mm
